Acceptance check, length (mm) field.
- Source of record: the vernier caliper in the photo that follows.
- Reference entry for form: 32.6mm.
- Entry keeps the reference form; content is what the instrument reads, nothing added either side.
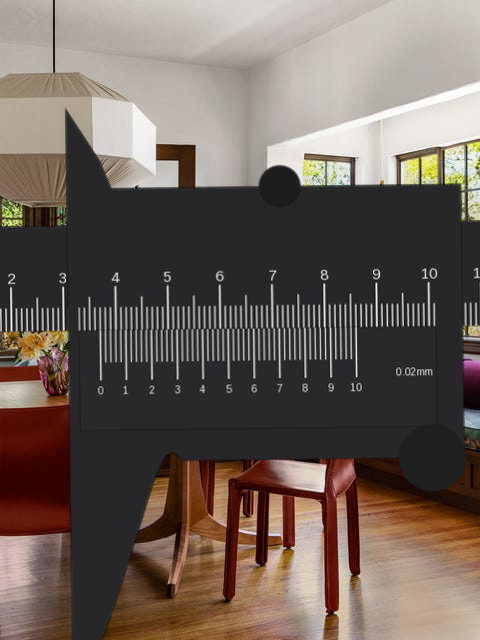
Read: 37.0mm
